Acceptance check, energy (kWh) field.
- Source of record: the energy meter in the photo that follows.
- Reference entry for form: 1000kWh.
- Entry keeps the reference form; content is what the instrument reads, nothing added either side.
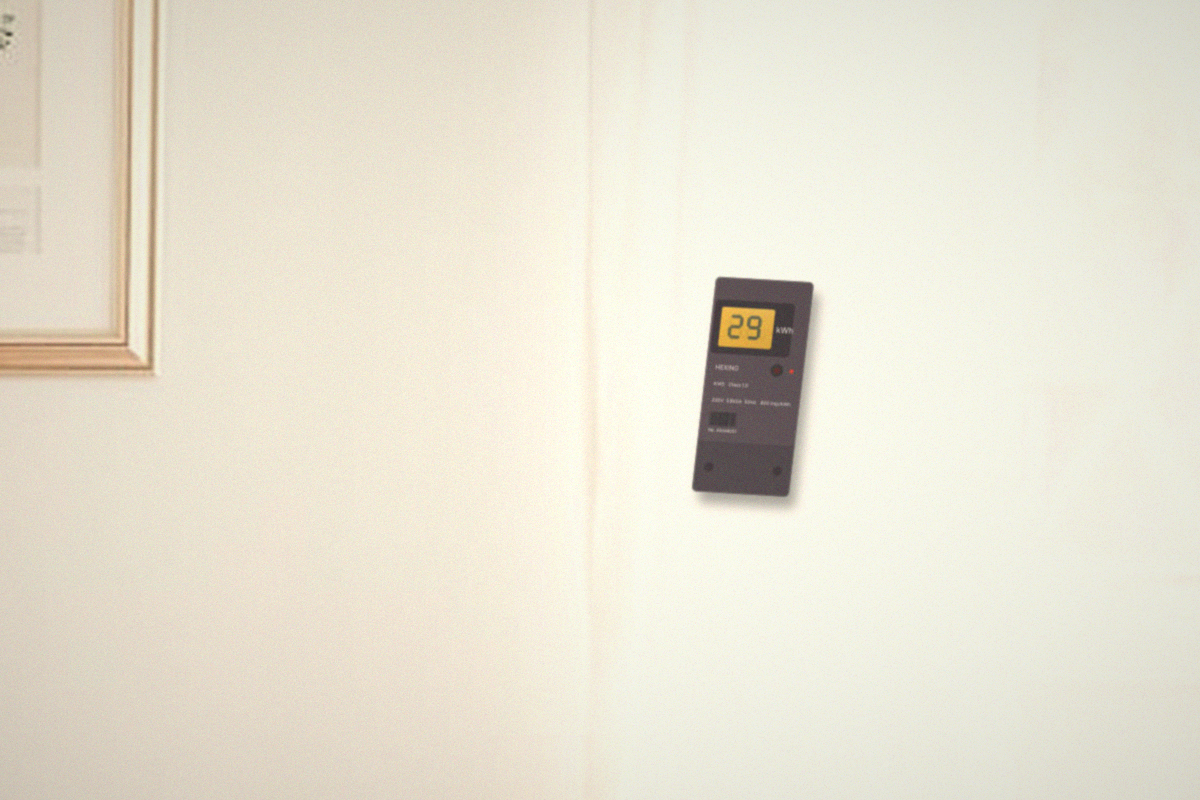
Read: 29kWh
